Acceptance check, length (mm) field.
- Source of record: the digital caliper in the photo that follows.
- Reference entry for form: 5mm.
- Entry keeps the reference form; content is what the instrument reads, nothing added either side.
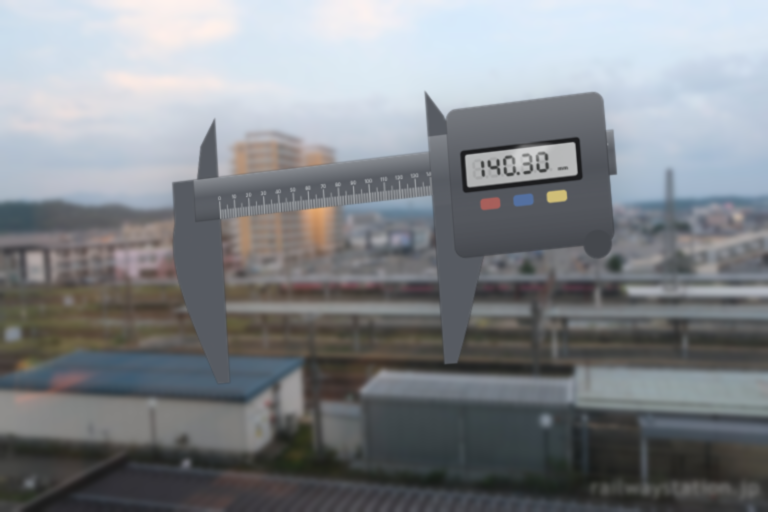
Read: 140.30mm
